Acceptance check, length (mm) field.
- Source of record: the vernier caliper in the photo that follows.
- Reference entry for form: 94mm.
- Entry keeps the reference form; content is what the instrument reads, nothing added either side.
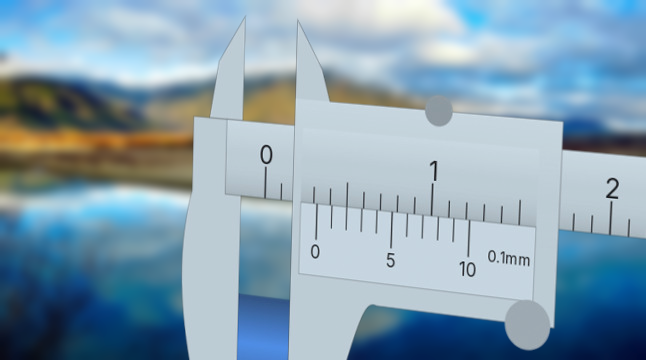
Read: 3.2mm
